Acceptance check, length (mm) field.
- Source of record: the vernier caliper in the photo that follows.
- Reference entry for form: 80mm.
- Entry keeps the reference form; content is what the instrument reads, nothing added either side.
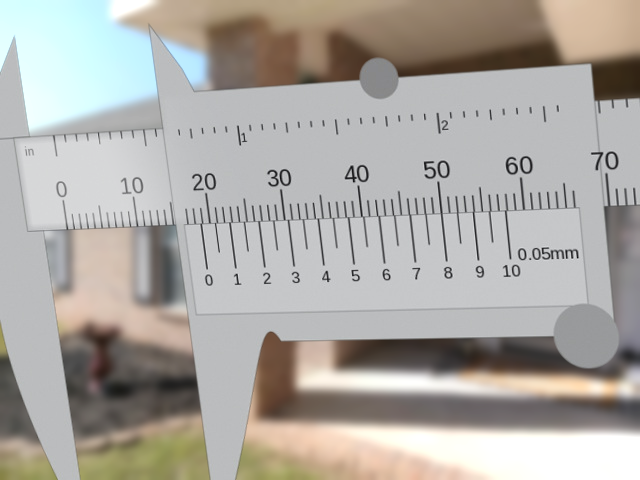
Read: 18.8mm
